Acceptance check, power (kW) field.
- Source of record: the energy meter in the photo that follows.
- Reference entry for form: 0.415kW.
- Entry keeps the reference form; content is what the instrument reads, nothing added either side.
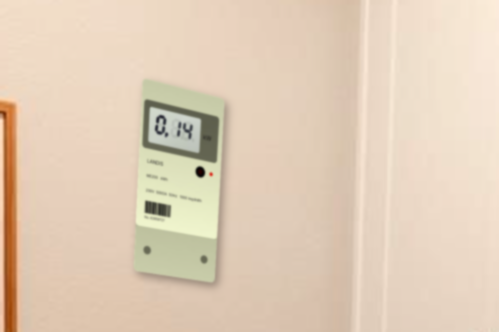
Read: 0.14kW
